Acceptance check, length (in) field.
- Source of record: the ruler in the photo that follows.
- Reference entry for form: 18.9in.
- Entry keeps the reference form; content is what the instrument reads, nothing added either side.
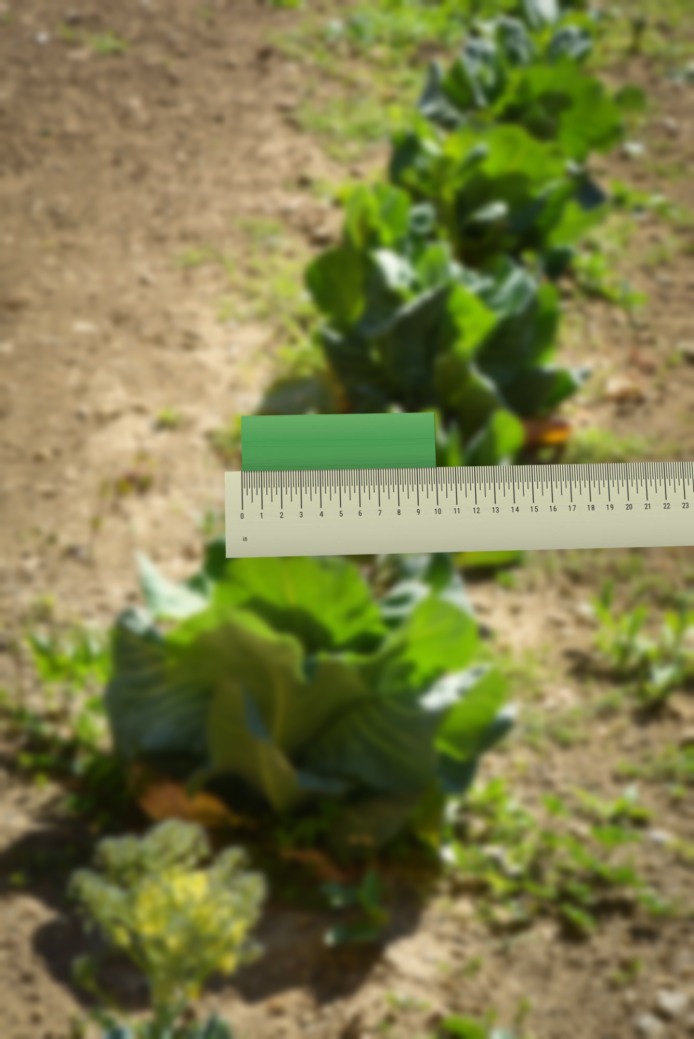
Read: 10in
